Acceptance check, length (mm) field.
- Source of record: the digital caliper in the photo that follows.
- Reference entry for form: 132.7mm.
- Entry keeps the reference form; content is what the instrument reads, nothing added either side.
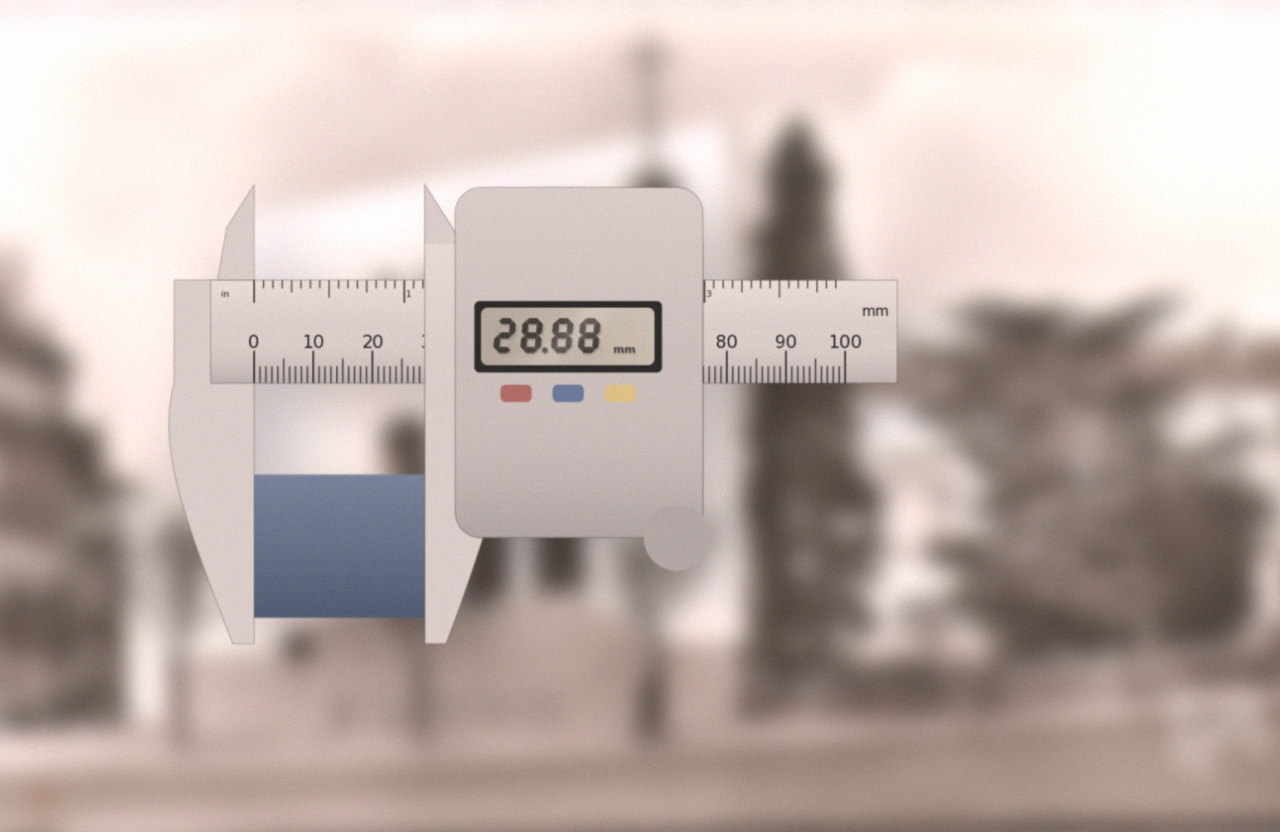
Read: 28.88mm
